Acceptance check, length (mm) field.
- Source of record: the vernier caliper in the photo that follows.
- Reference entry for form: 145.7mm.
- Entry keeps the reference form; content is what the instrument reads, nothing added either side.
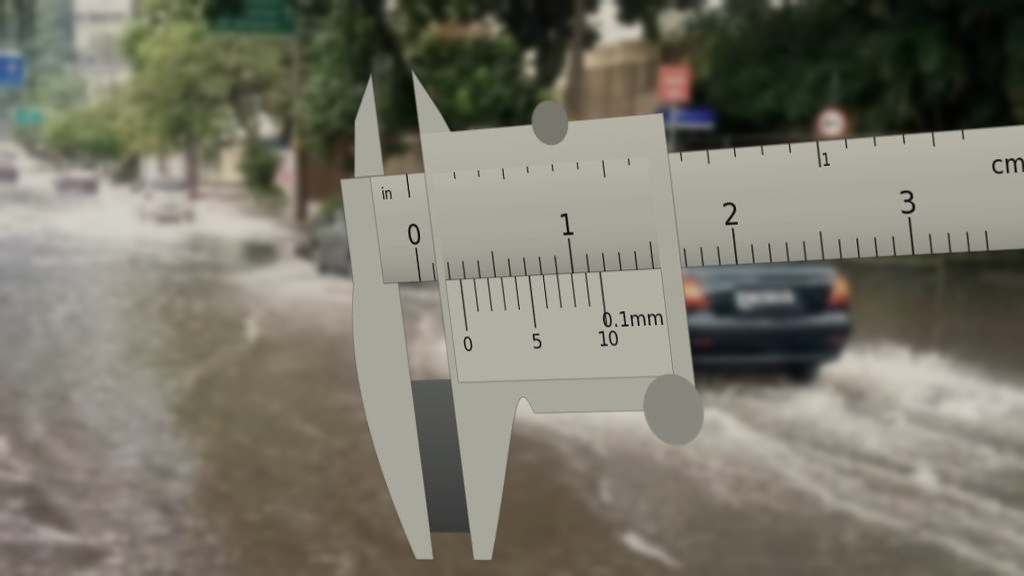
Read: 2.7mm
